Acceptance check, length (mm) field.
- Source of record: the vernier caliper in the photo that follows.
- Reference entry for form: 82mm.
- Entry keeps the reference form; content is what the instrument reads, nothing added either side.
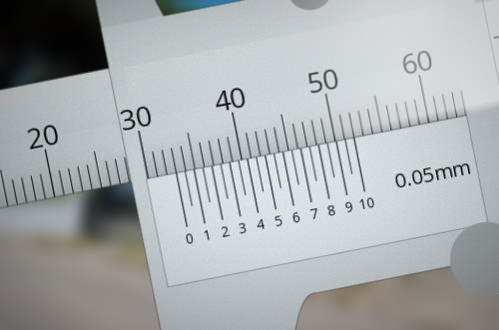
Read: 33.0mm
